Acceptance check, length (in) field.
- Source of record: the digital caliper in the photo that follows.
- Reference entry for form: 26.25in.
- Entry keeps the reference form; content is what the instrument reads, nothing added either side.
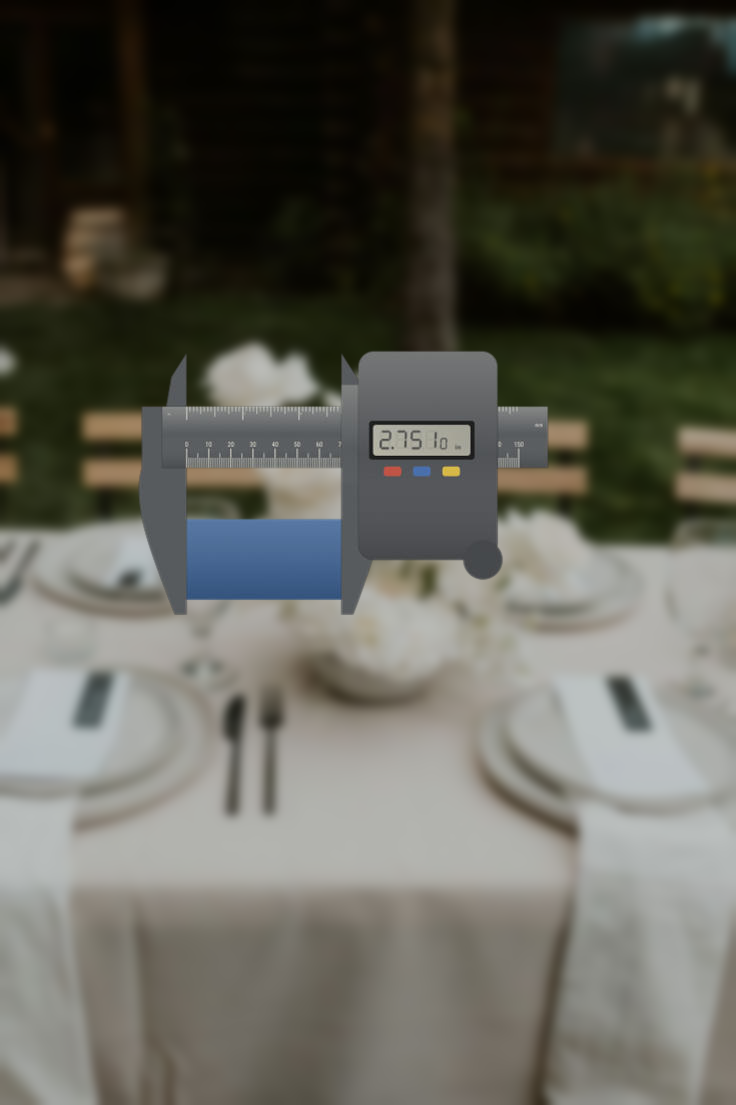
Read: 2.7510in
